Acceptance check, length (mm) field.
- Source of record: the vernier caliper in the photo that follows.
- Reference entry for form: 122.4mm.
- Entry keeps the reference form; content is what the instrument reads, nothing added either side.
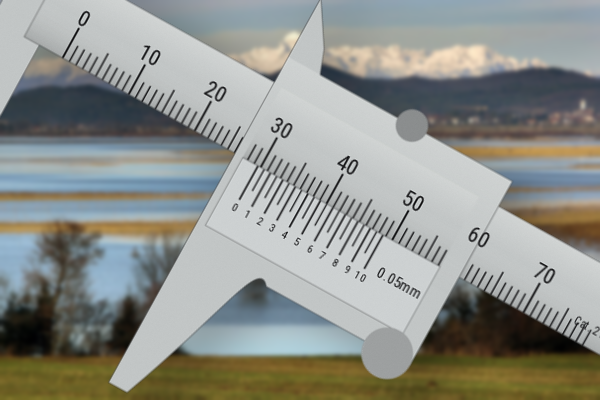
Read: 29.6mm
